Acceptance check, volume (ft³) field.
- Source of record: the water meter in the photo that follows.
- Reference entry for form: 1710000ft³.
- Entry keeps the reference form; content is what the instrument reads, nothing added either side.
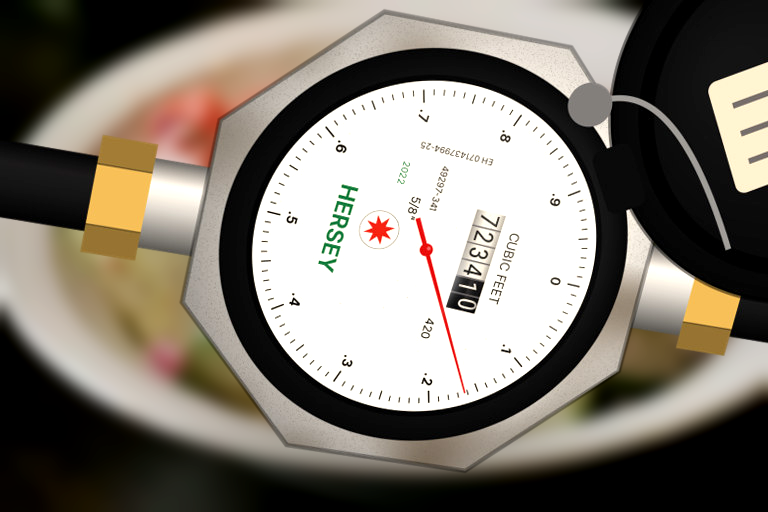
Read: 723410.16ft³
